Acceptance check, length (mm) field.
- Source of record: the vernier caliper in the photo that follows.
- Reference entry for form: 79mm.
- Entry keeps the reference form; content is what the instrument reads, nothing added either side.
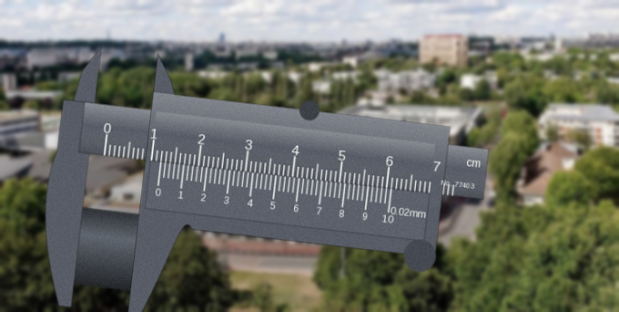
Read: 12.0mm
